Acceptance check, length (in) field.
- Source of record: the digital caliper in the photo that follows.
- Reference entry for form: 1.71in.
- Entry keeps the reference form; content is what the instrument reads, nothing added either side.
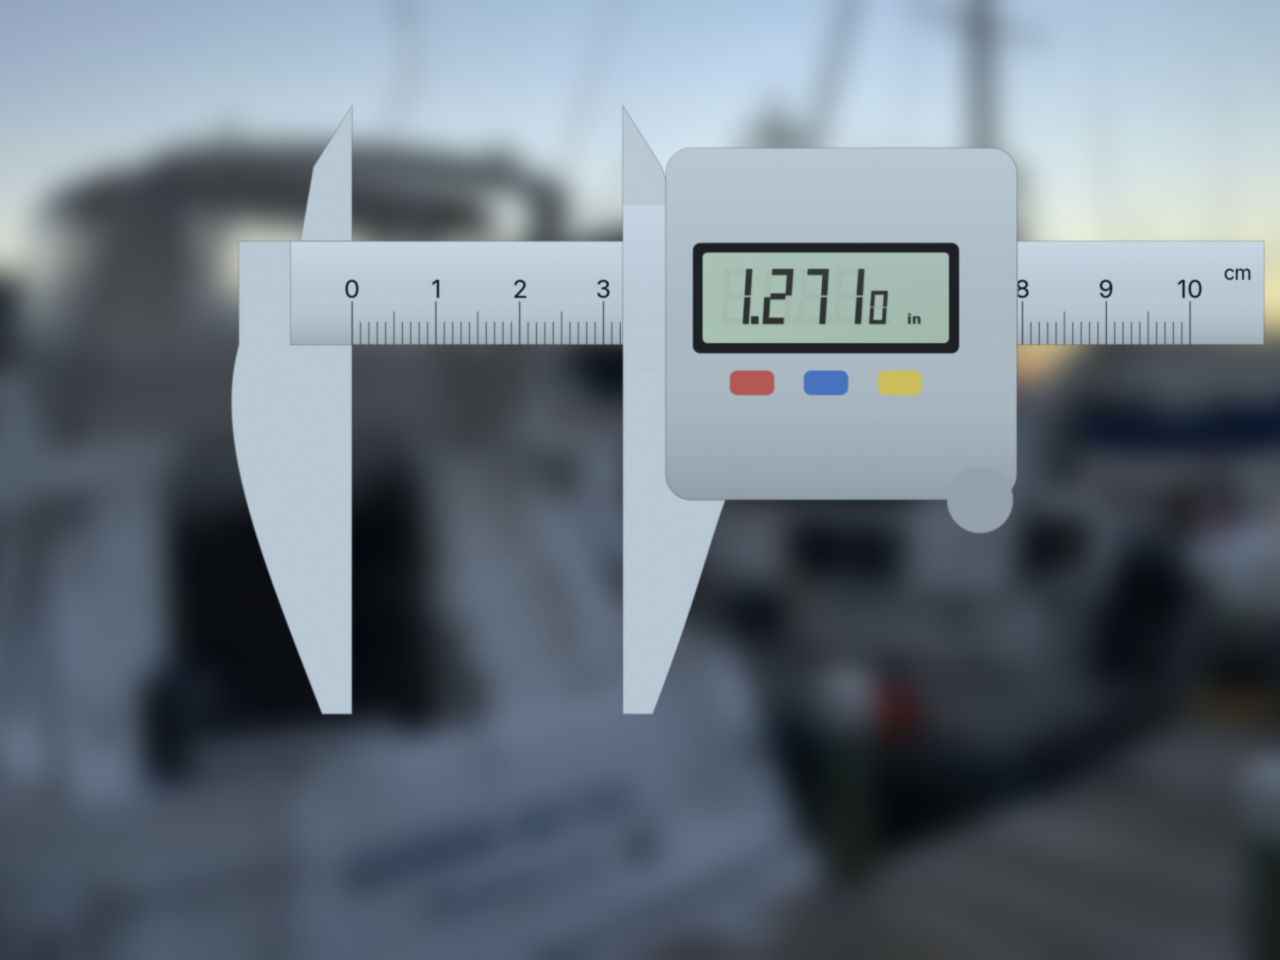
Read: 1.2710in
